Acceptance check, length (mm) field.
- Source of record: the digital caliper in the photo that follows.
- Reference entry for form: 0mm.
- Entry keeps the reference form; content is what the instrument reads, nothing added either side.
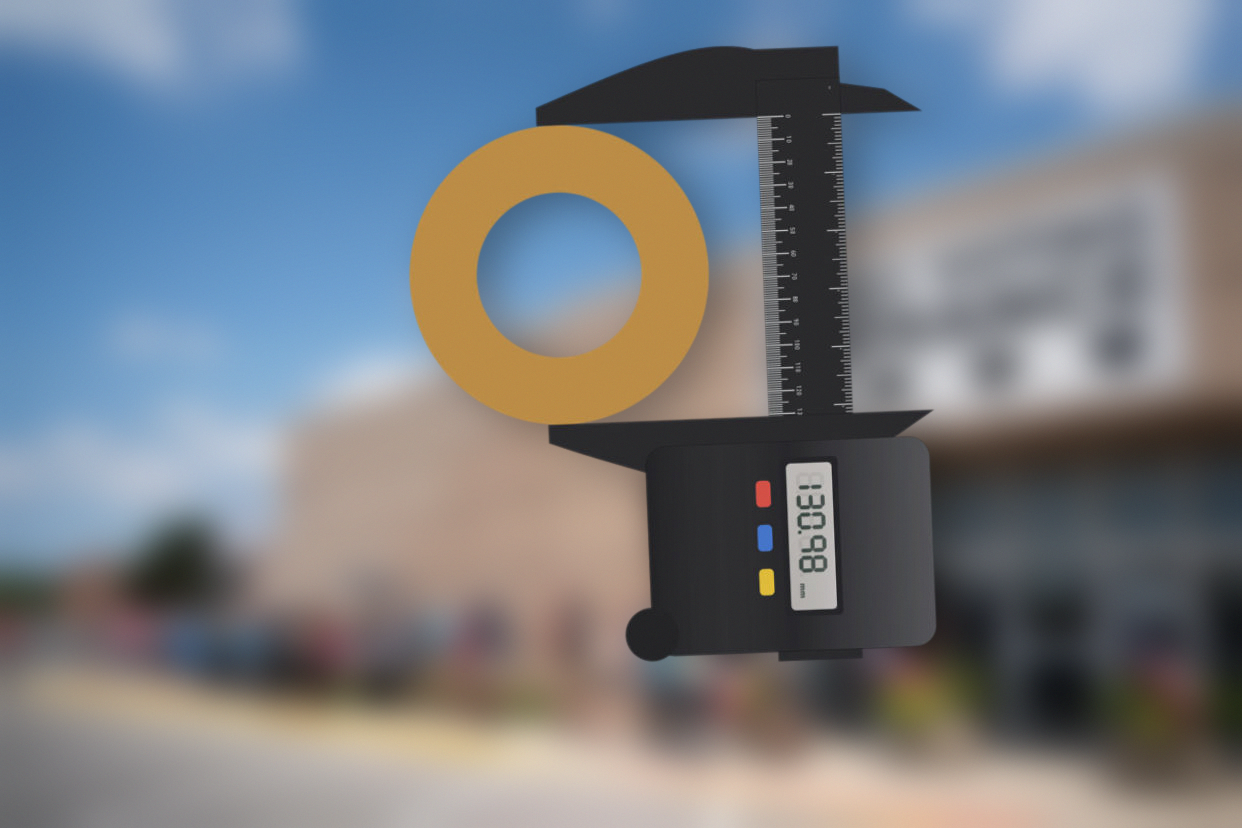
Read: 130.98mm
